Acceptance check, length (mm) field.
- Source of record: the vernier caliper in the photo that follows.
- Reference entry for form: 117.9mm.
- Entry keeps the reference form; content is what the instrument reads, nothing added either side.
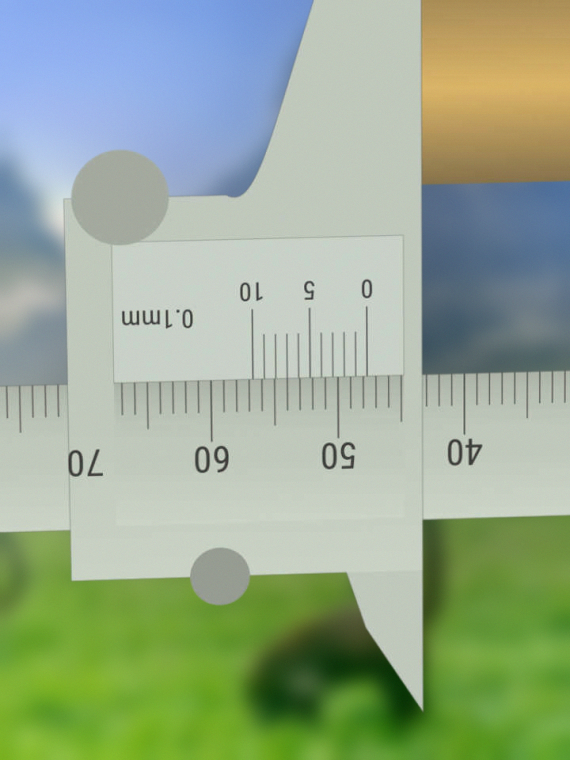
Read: 47.7mm
